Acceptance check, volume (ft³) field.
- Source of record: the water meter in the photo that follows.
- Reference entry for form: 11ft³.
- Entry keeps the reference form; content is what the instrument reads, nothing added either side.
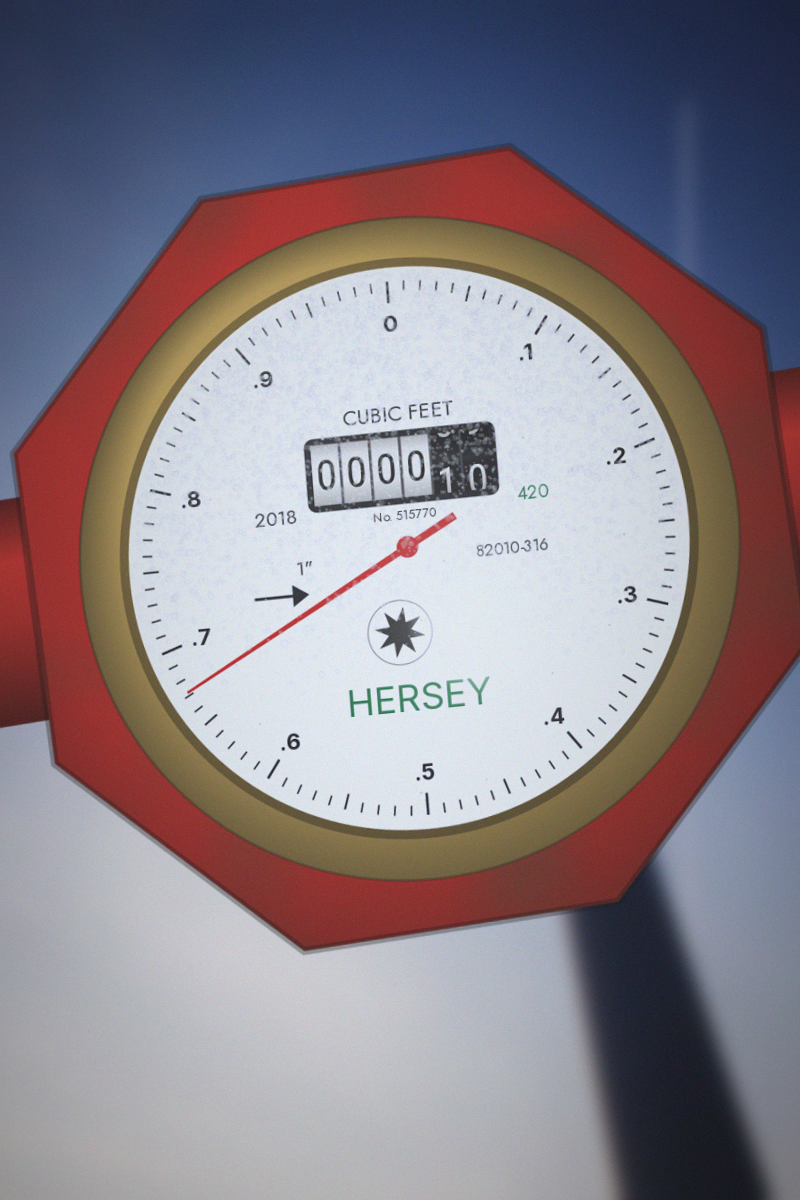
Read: 9.67ft³
